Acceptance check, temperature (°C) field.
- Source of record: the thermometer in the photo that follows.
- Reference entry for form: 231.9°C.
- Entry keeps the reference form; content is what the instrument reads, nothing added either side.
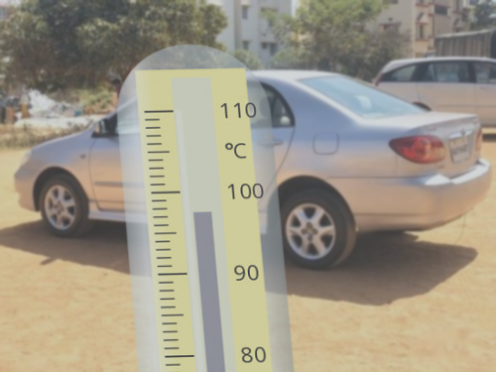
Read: 97.5°C
